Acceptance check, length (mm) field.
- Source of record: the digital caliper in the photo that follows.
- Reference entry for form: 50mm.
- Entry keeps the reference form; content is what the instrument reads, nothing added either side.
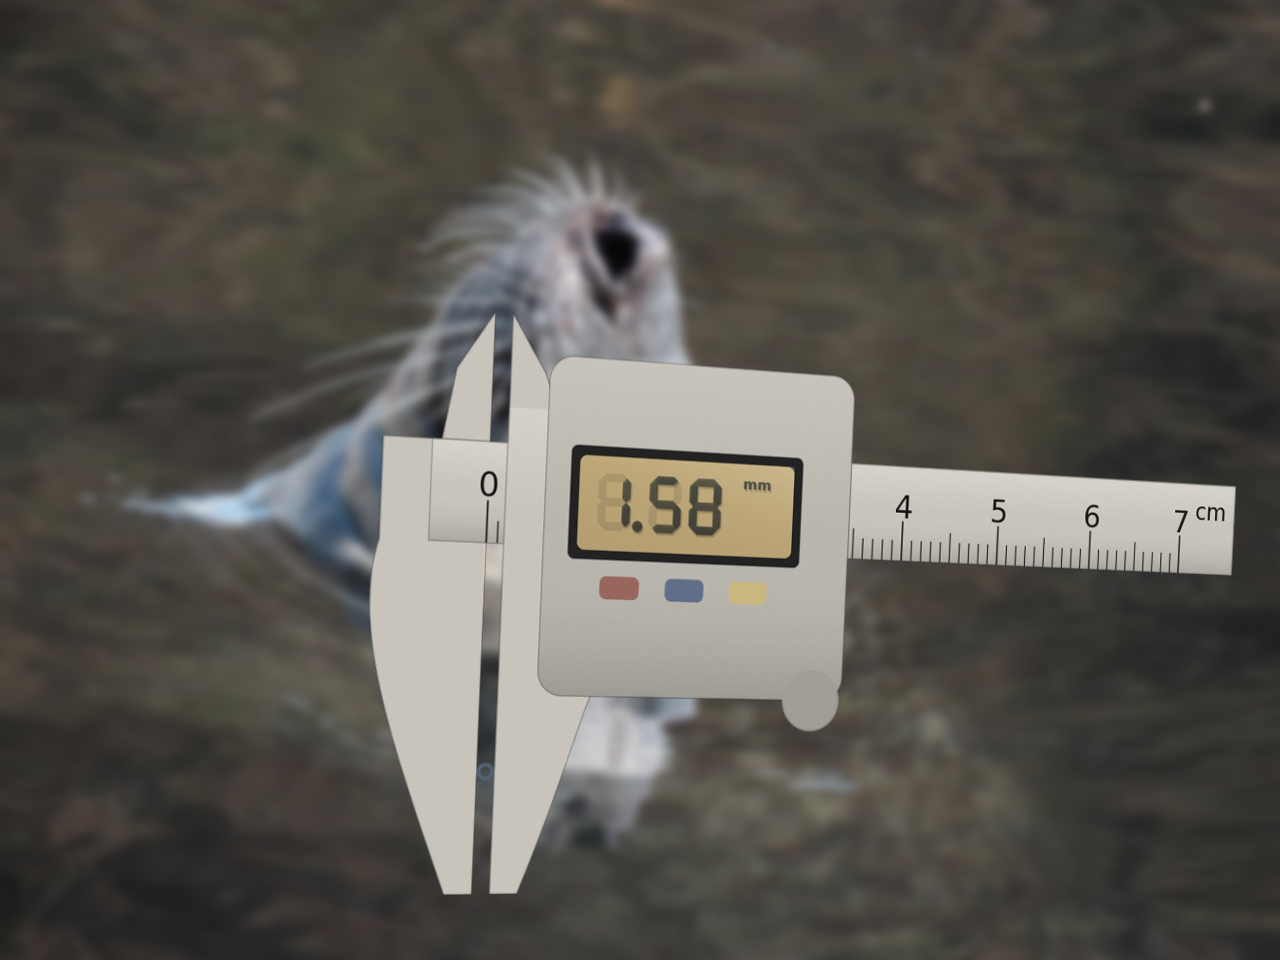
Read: 1.58mm
